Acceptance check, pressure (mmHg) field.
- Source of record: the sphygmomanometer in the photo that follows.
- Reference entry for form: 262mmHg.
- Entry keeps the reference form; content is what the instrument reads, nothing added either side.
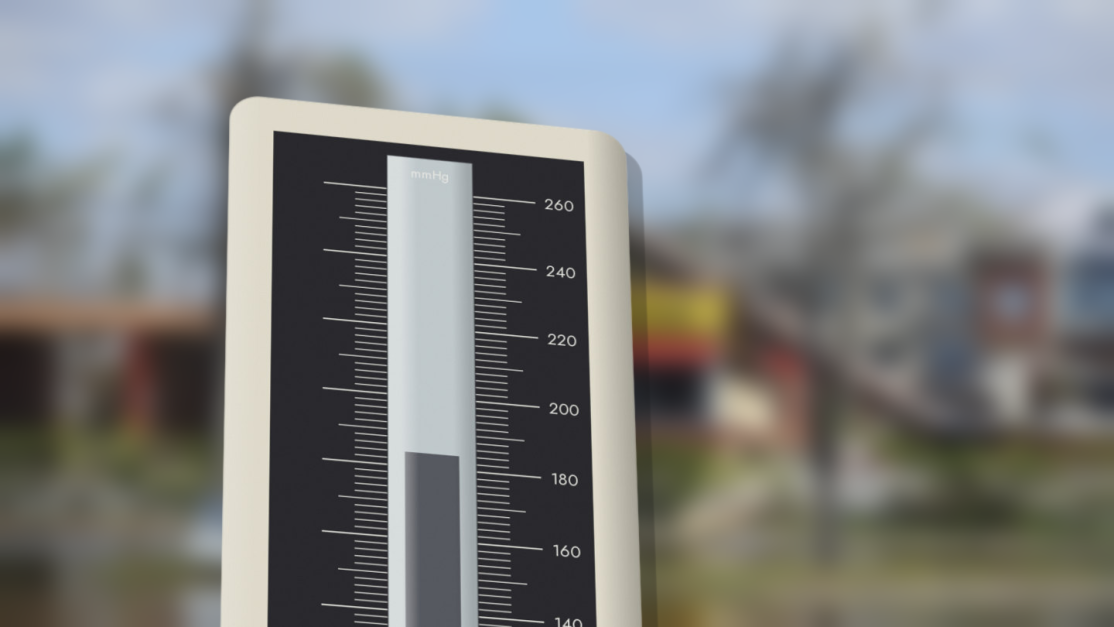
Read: 184mmHg
